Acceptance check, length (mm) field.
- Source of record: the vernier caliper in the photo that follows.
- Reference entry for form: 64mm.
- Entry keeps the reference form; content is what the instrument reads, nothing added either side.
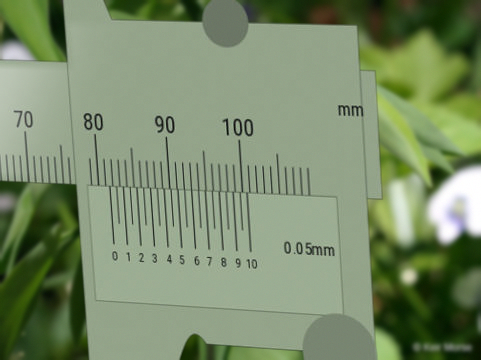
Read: 81.6mm
